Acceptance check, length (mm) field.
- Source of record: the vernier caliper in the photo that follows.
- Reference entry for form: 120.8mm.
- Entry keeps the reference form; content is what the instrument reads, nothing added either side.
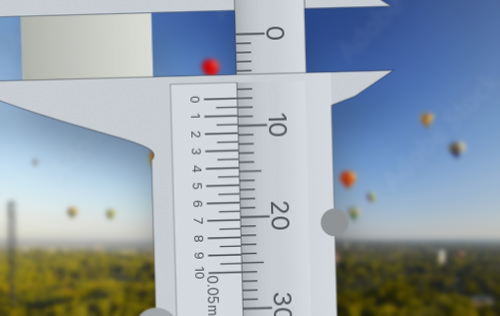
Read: 7.0mm
